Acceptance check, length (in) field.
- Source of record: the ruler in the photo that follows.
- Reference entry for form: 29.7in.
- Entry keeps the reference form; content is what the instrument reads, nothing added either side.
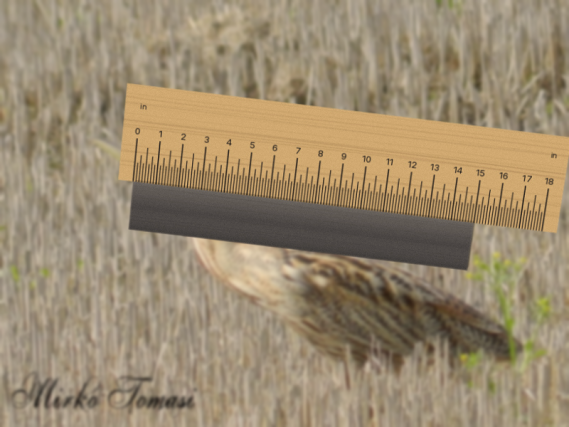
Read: 15in
